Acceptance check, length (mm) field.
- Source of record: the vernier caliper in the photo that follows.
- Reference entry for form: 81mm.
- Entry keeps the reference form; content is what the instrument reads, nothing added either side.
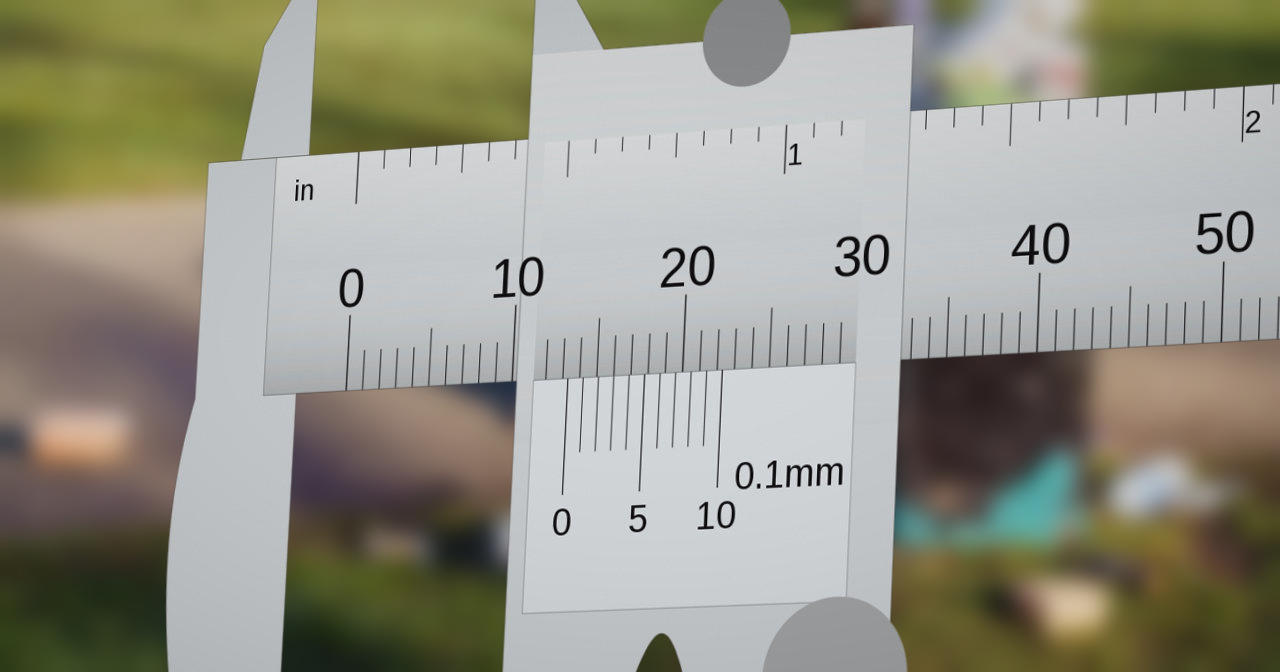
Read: 13.3mm
